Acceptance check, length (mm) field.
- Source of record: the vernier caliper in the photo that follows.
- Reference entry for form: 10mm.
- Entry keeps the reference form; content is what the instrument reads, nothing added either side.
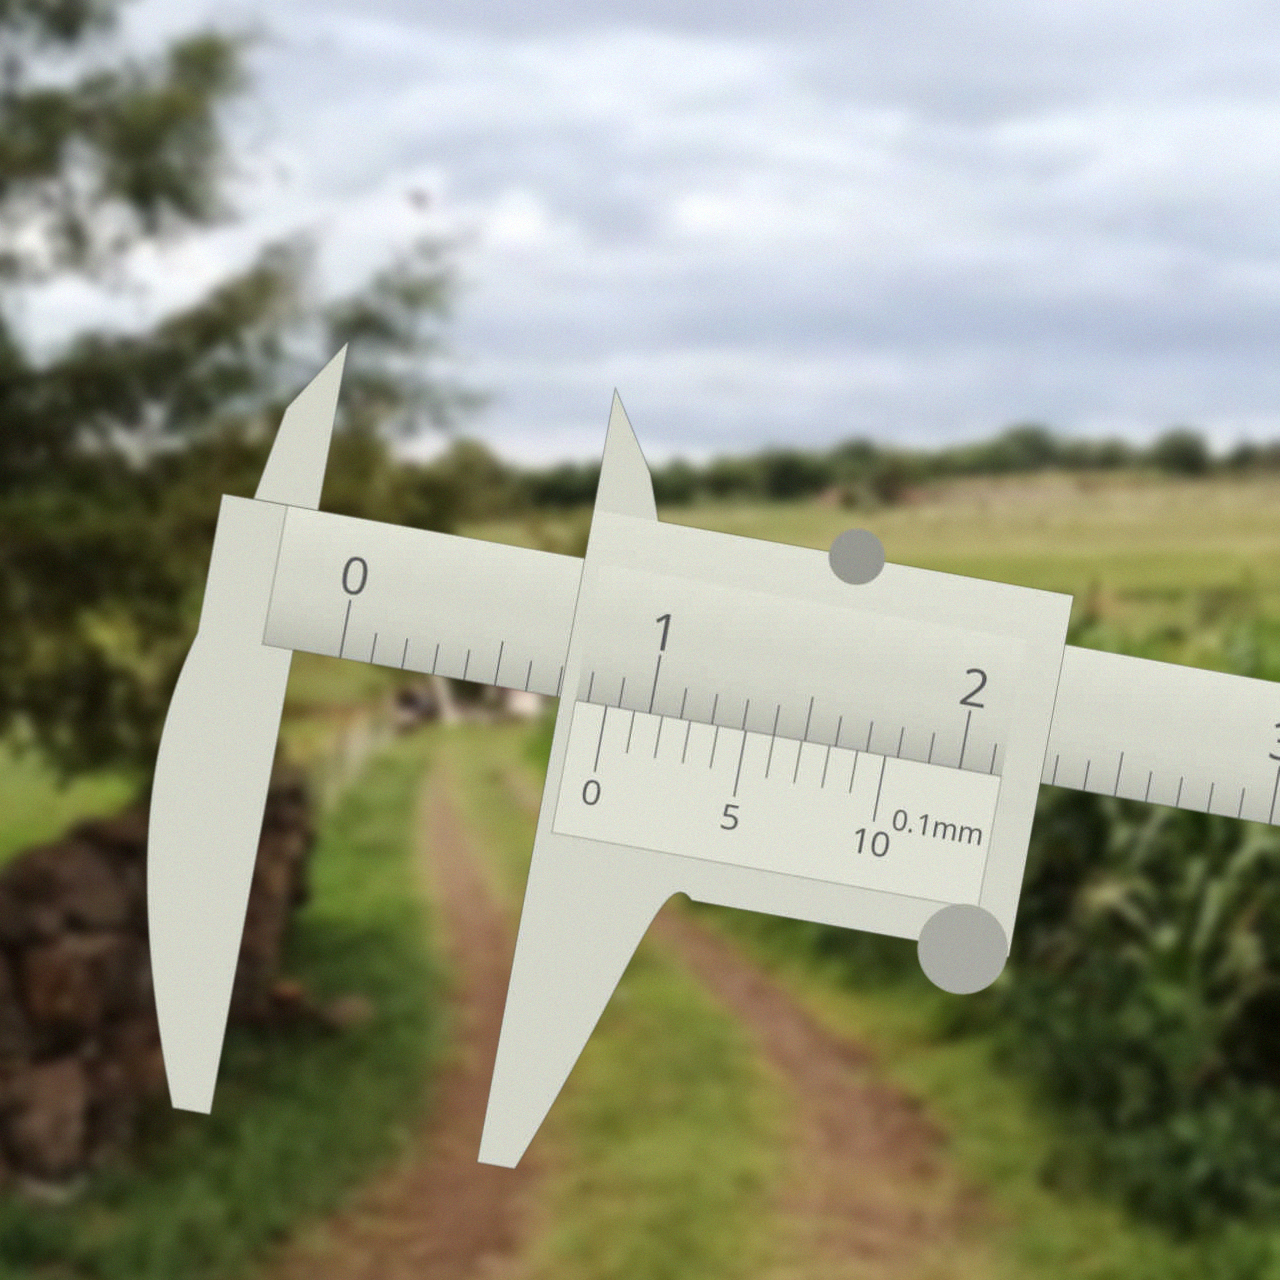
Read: 8.6mm
